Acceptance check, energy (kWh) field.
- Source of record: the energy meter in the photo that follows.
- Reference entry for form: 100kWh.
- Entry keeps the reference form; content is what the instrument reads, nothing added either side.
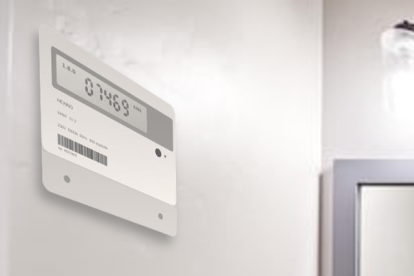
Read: 7469kWh
